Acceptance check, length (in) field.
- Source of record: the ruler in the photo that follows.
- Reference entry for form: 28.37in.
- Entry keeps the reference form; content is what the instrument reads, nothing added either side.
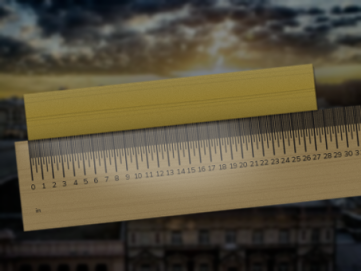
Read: 27.5in
